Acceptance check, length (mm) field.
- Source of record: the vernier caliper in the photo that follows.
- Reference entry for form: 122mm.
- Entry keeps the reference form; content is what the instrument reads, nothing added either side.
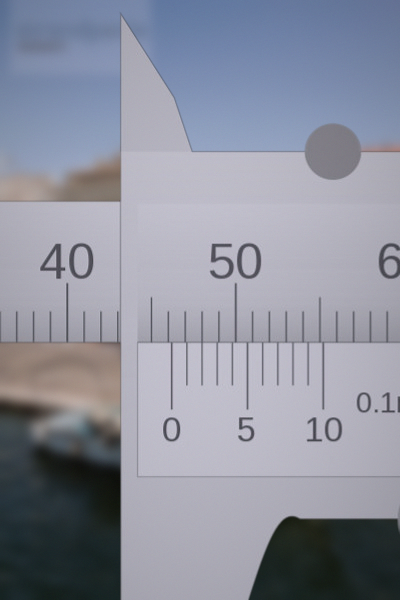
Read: 46.2mm
